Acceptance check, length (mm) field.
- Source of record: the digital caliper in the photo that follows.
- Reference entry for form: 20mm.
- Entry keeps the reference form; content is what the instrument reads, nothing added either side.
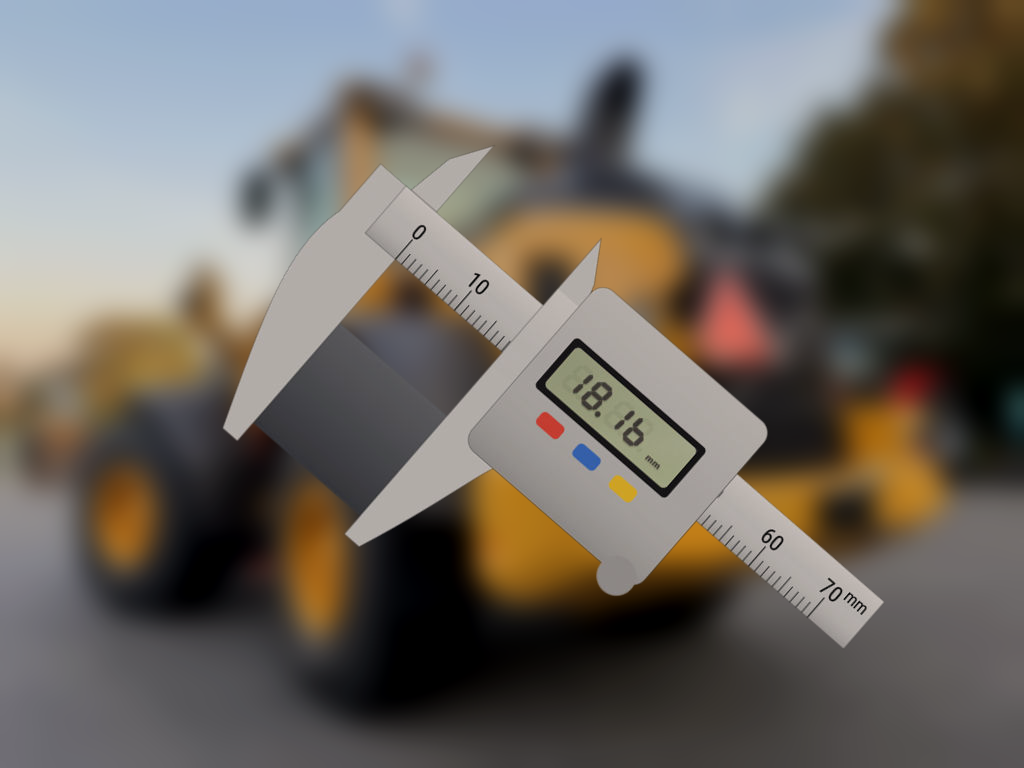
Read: 18.16mm
